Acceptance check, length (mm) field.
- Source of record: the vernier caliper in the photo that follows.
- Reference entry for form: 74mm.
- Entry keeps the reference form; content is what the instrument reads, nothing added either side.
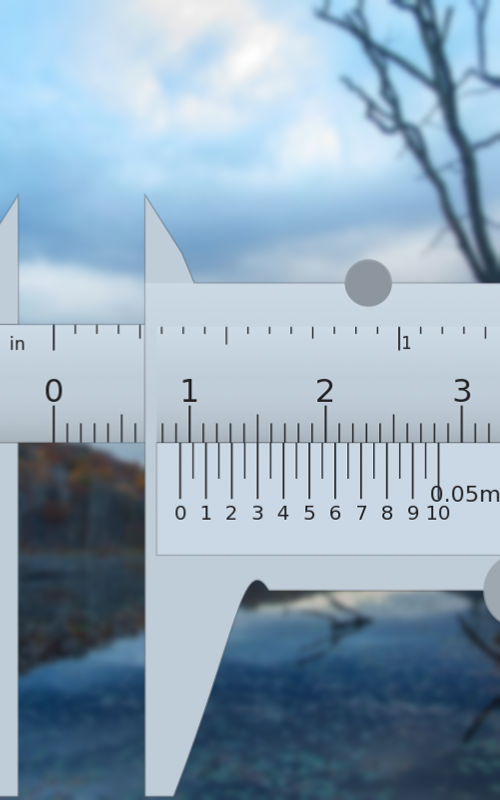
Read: 9.3mm
